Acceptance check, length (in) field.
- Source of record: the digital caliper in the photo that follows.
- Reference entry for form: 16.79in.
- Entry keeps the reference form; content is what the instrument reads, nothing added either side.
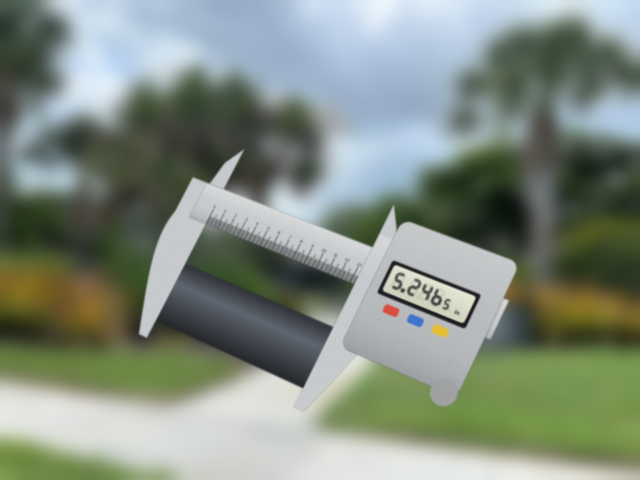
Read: 5.2465in
